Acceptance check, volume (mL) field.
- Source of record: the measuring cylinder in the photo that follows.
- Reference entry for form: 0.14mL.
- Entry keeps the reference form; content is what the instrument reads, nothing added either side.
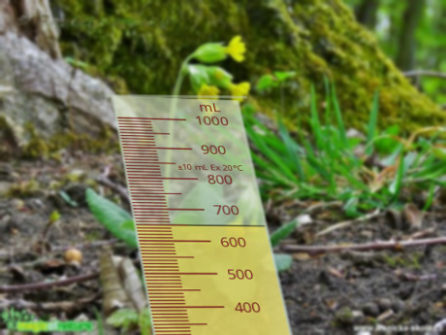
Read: 650mL
